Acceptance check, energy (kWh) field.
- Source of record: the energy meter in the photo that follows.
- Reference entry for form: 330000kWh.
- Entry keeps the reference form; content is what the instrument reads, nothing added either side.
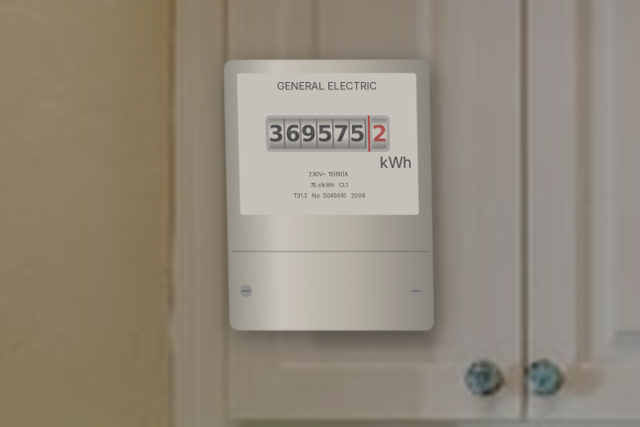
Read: 369575.2kWh
